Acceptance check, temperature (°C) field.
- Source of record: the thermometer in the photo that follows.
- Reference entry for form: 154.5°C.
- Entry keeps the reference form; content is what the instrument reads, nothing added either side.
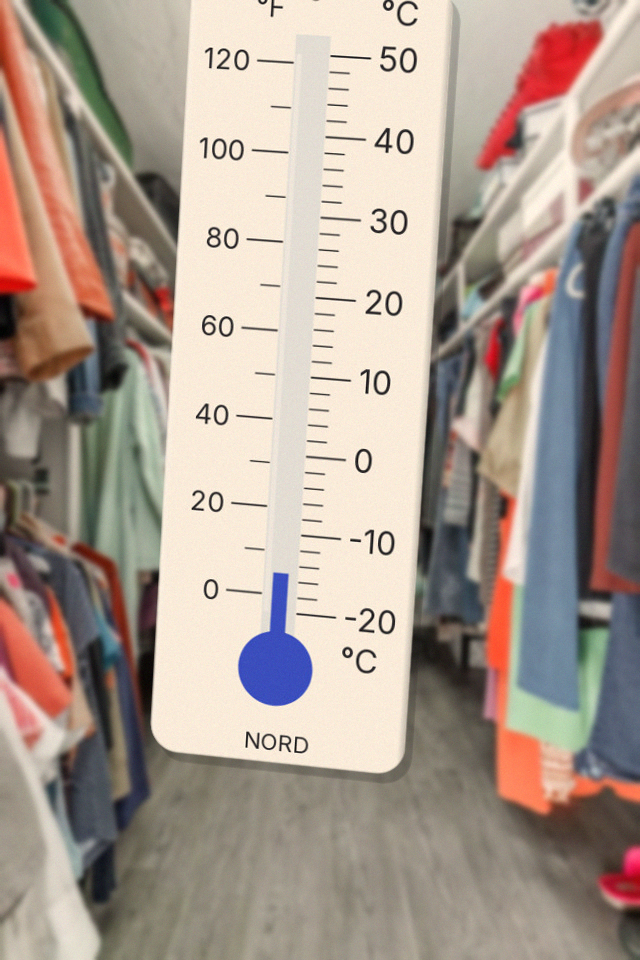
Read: -15°C
